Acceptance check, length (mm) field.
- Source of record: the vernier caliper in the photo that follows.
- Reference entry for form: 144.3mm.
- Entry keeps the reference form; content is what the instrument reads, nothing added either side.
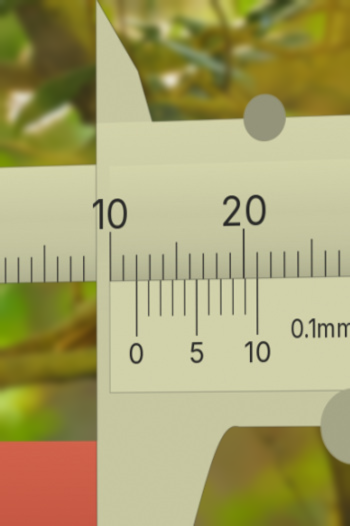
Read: 12.0mm
